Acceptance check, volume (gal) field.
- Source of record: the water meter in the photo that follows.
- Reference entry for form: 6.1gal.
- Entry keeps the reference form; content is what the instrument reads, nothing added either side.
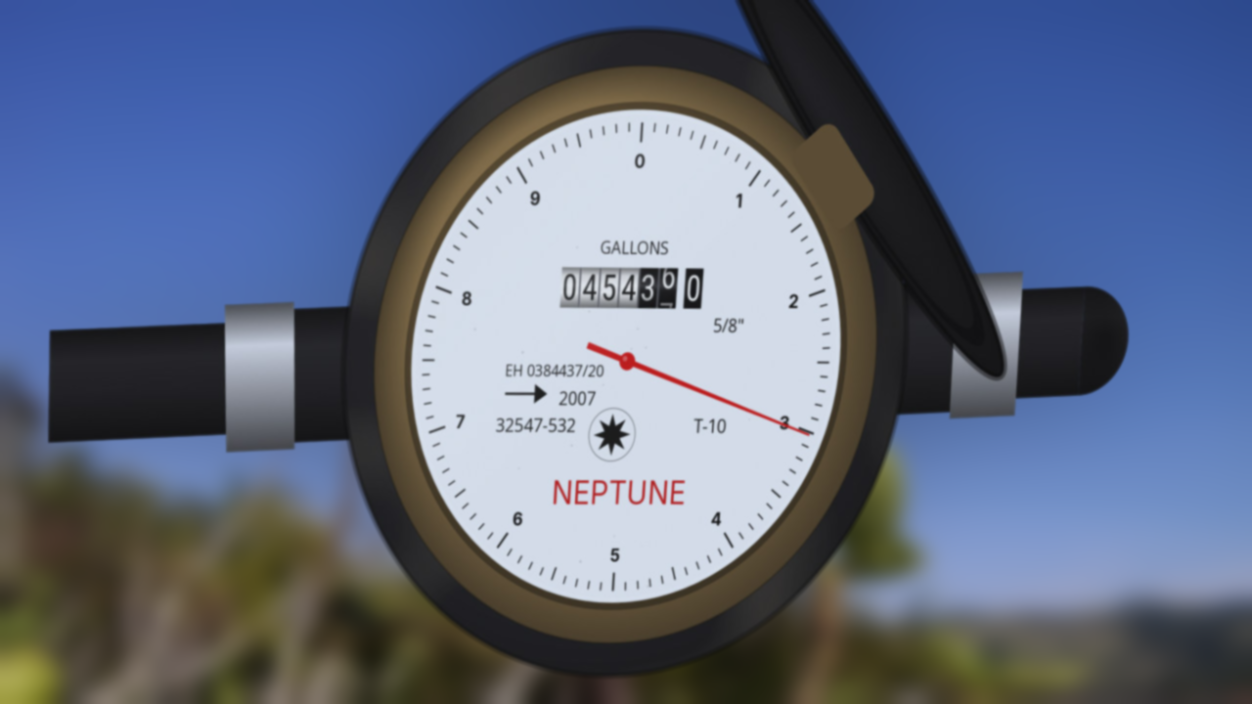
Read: 454363.0gal
